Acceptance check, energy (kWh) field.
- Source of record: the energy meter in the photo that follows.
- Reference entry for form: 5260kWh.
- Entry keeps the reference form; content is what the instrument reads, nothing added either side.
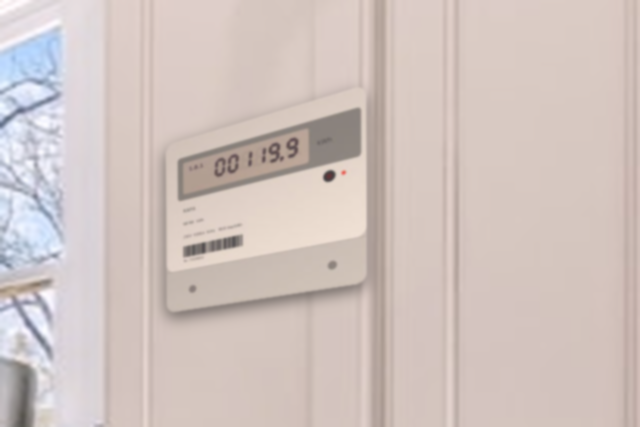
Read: 119.9kWh
